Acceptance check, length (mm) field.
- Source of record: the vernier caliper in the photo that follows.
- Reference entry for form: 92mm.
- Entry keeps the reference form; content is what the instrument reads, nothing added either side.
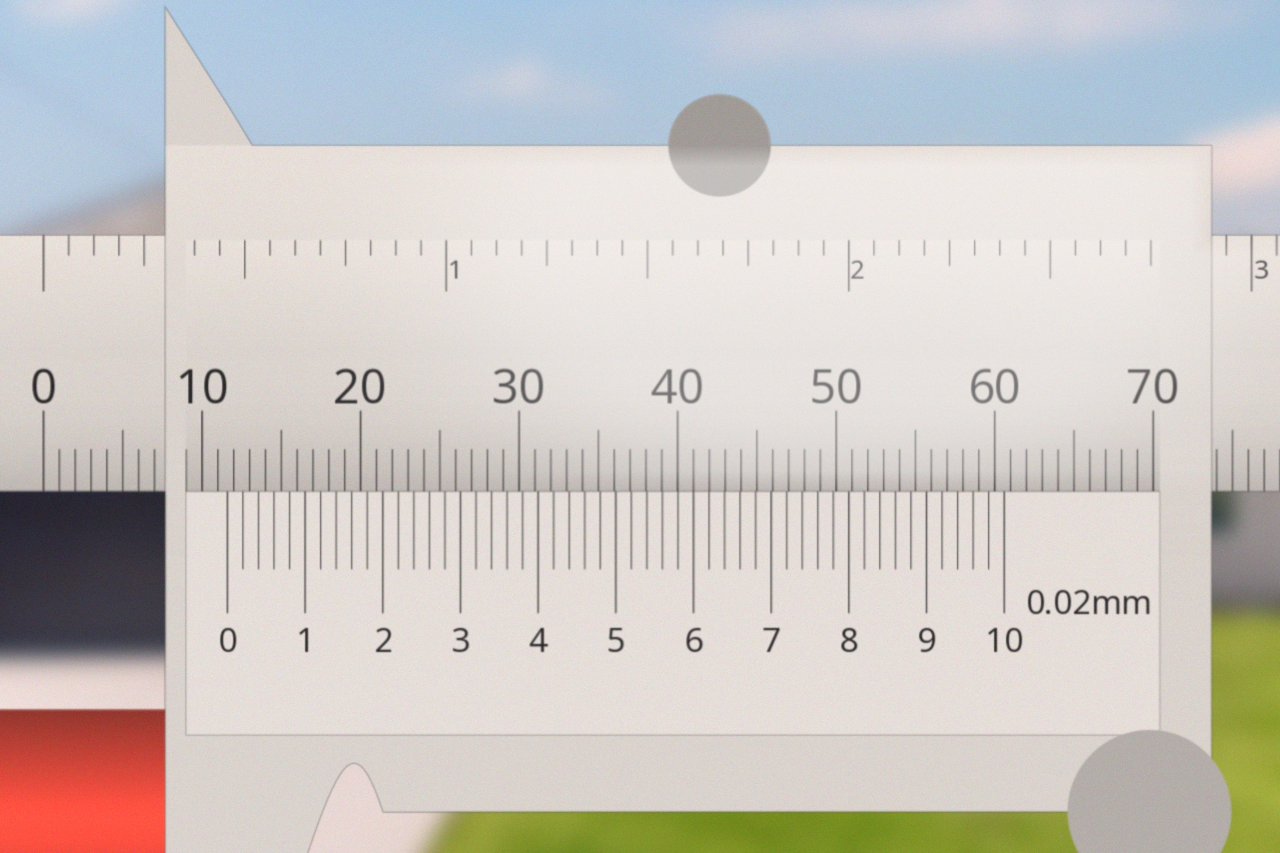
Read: 11.6mm
